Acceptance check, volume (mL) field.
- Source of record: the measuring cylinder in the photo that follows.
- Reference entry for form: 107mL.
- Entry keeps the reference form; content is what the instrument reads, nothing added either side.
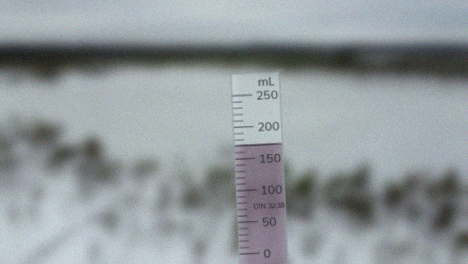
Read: 170mL
